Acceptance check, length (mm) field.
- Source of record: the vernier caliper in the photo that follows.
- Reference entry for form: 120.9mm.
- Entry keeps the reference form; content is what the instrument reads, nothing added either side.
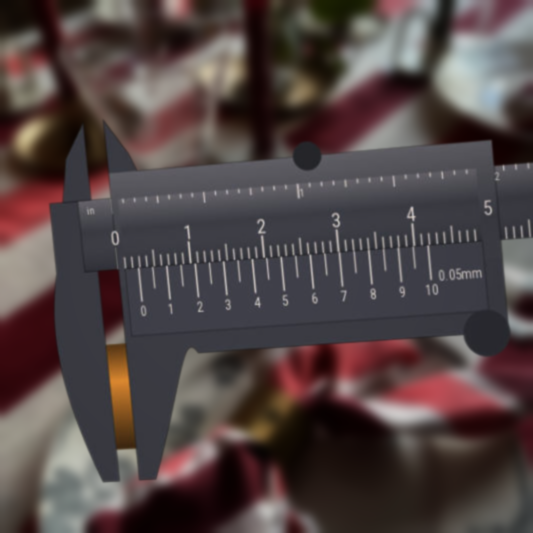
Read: 2.8mm
